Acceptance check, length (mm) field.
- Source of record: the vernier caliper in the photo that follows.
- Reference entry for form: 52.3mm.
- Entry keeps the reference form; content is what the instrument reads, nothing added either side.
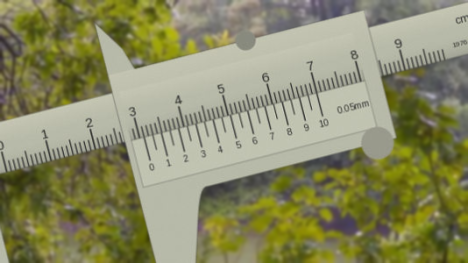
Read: 31.0mm
